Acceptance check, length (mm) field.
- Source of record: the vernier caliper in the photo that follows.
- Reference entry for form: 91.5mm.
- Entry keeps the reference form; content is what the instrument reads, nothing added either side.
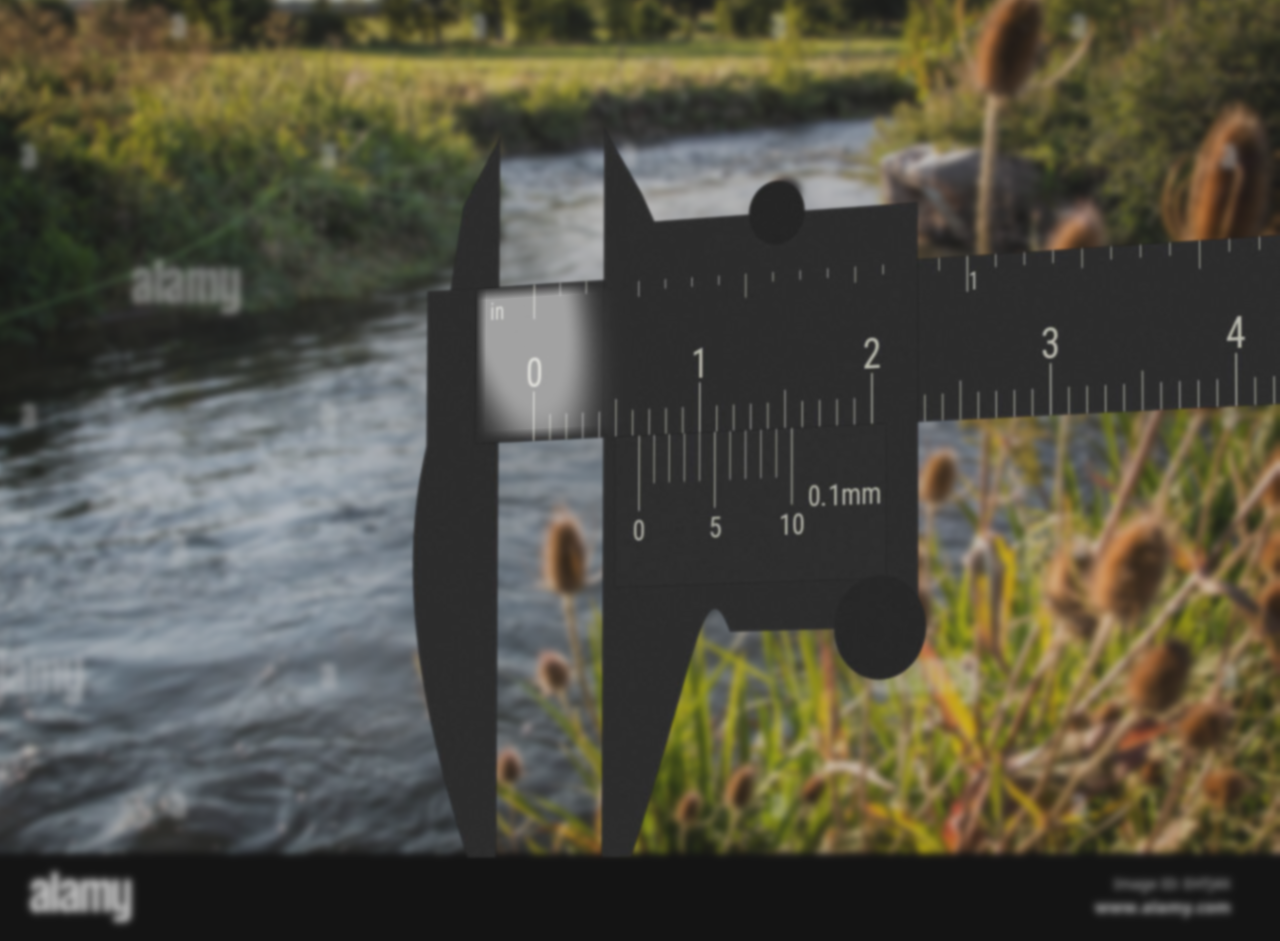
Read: 6.4mm
